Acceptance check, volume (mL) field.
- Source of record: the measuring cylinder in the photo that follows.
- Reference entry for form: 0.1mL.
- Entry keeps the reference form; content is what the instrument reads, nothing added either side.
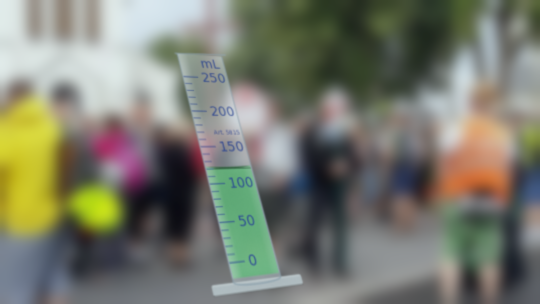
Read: 120mL
